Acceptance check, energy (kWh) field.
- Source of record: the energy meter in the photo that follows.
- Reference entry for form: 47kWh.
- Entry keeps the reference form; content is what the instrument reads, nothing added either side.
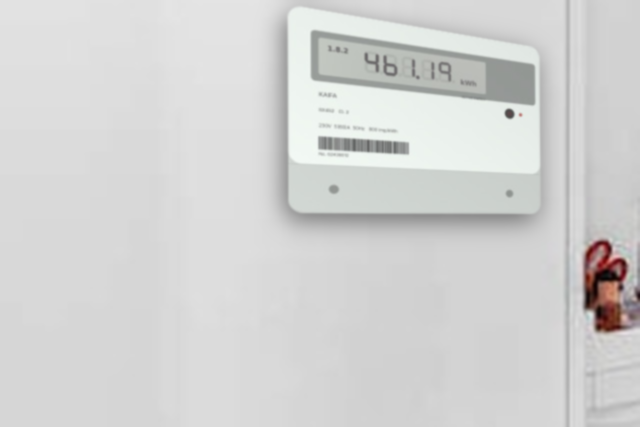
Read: 461.19kWh
